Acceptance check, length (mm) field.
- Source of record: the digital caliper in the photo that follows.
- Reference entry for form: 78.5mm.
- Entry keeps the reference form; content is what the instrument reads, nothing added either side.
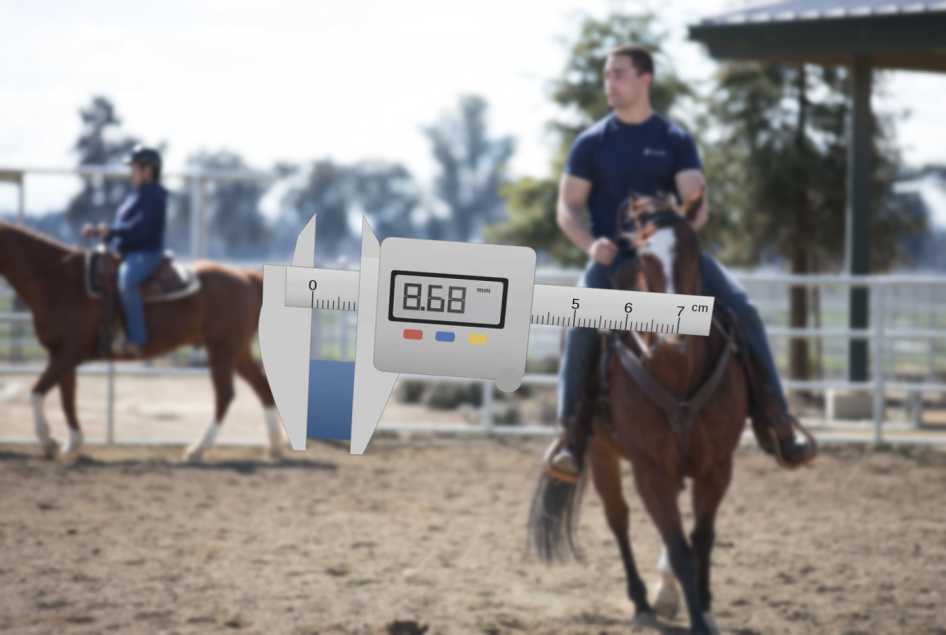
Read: 8.68mm
